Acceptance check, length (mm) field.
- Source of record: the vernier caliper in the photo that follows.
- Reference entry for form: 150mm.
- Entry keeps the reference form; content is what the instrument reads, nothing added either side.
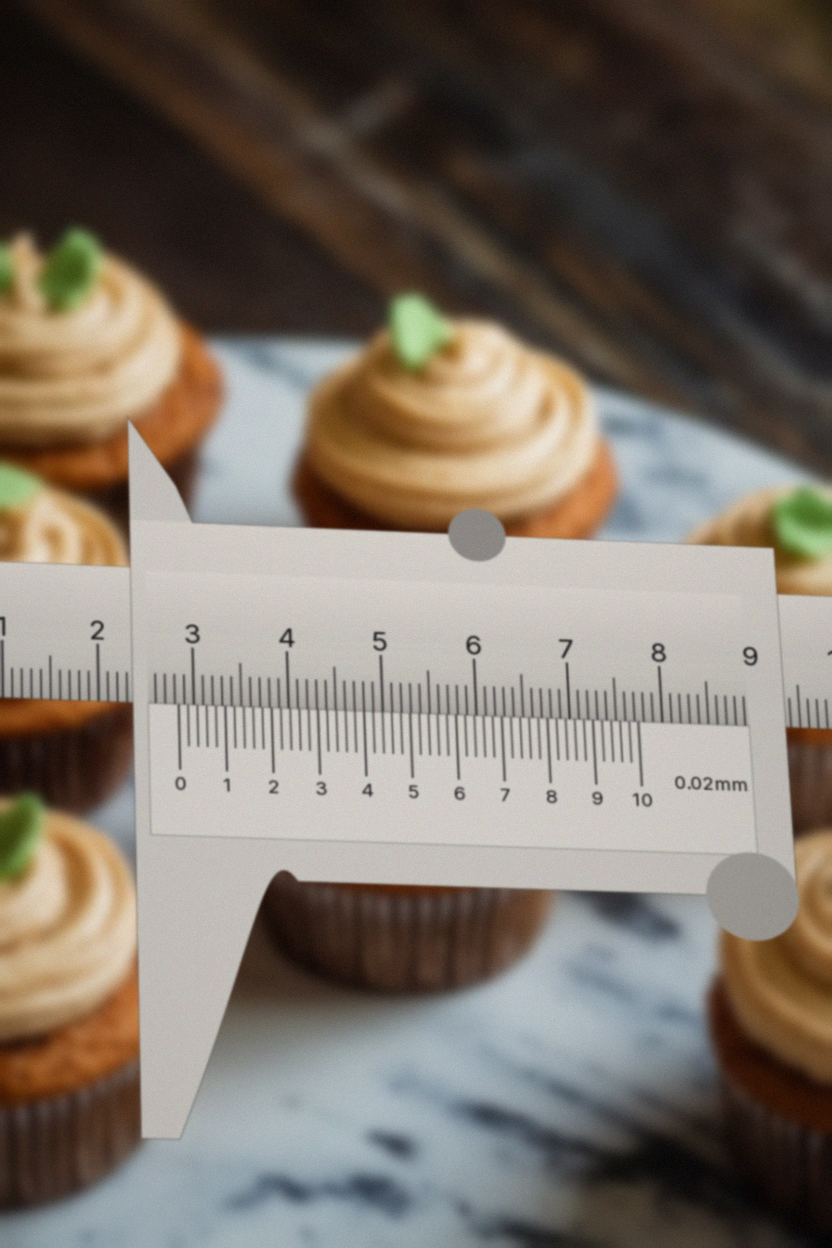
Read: 28.4mm
